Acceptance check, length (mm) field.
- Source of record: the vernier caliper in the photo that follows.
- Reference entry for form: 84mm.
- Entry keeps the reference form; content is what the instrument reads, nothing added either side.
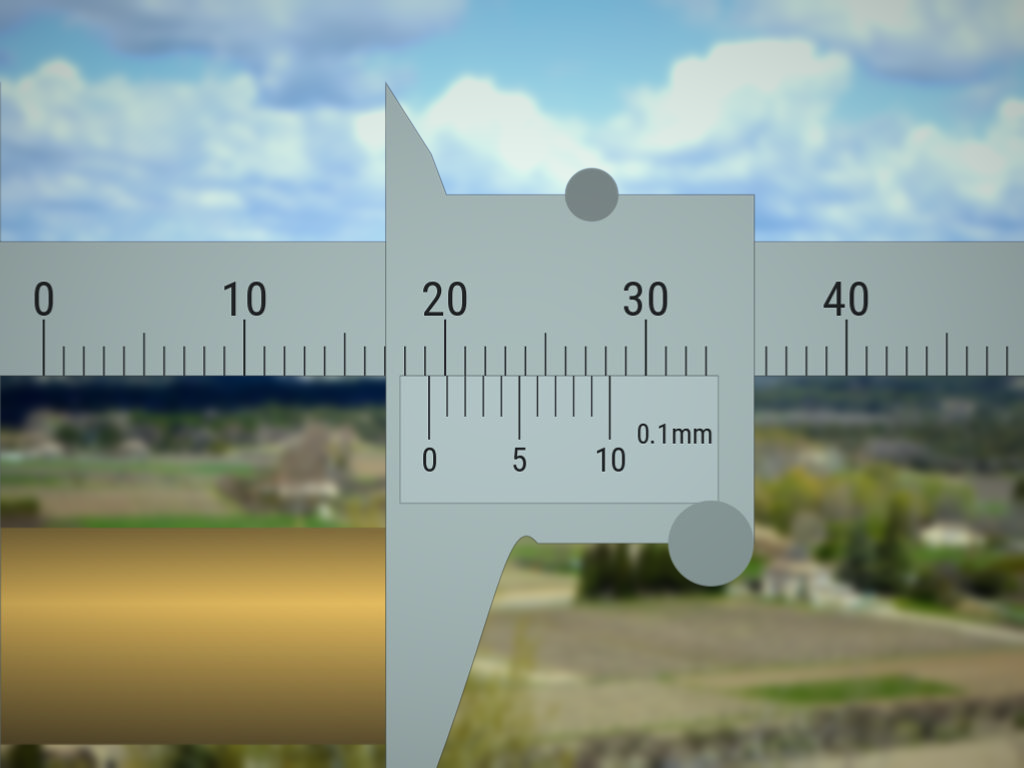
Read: 19.2mm
